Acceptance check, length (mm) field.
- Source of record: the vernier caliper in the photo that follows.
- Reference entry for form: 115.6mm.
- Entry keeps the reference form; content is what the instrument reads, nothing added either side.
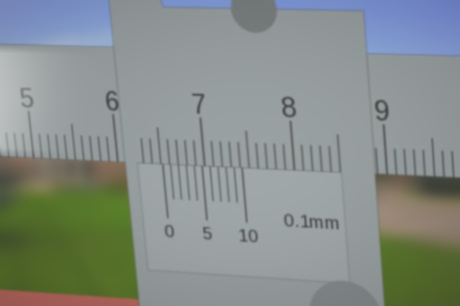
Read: 65.2mm
